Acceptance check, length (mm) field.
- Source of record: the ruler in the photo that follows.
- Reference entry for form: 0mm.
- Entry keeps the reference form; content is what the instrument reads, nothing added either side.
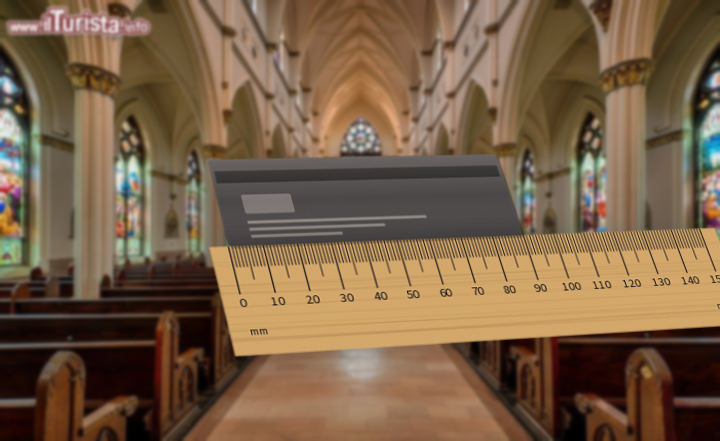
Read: 90mm
